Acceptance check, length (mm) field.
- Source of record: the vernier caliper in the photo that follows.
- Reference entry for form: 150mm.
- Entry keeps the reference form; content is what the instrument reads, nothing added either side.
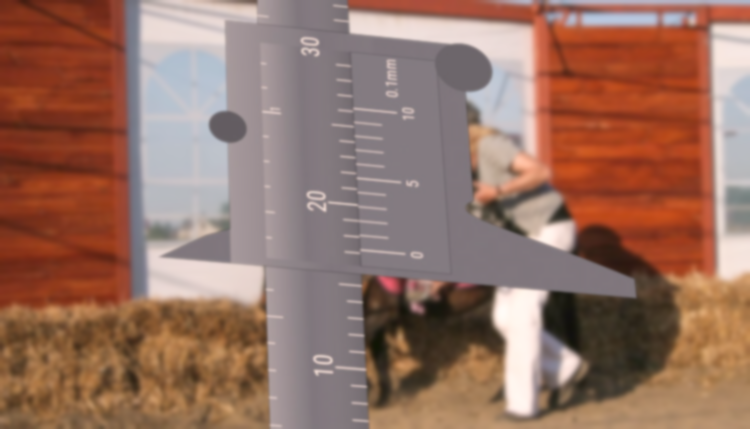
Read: 17.2mm
